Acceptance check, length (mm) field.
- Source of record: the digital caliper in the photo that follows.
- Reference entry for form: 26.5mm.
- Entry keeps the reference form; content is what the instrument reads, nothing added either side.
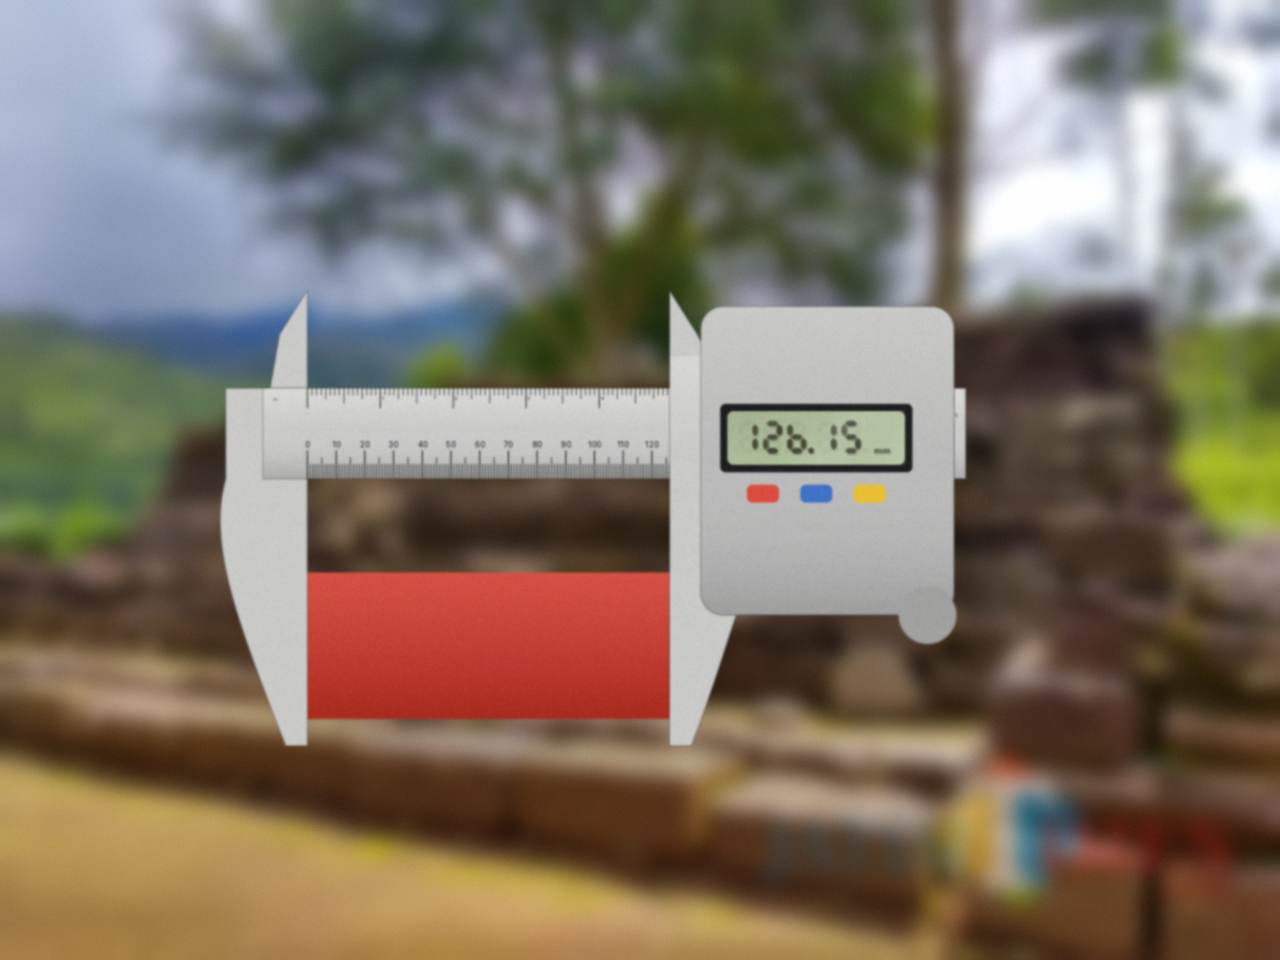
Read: 126.15mm
